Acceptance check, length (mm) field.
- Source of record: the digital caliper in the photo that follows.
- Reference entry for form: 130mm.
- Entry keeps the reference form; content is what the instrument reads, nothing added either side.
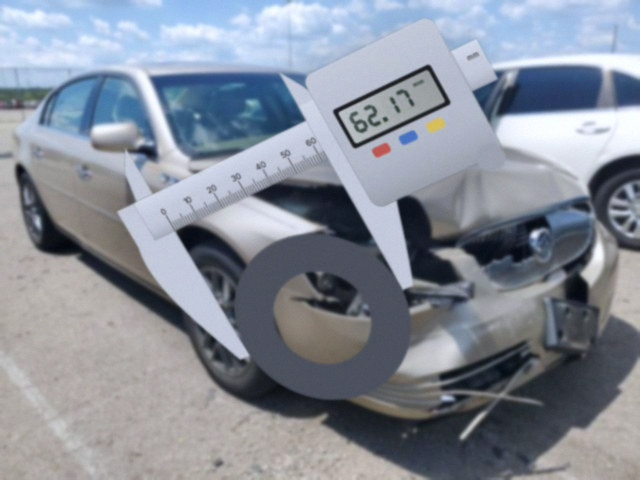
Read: 62.17mm
